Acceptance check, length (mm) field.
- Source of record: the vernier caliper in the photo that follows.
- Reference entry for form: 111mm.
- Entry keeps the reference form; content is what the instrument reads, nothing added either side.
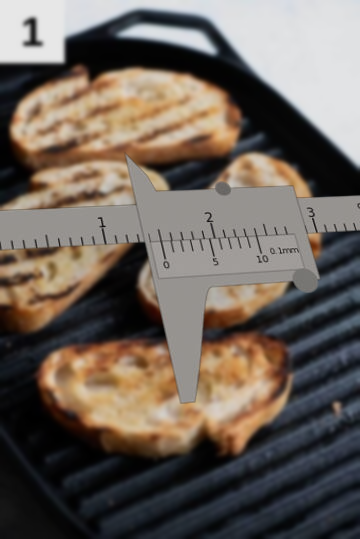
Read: 15.0mm
